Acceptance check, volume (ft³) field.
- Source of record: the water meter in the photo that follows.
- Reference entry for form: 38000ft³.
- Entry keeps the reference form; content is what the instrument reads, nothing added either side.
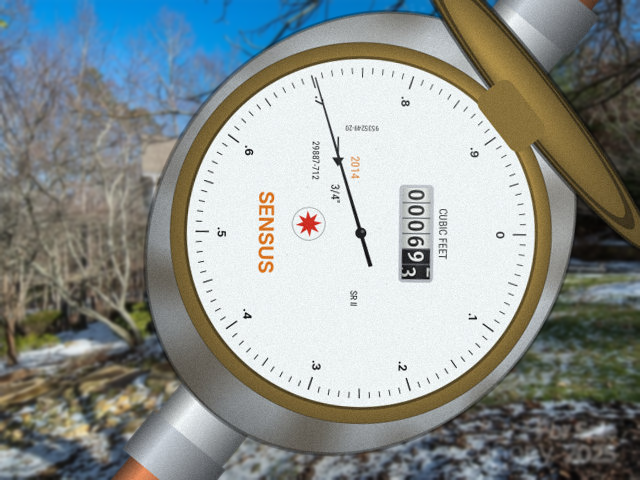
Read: 692.70ft³
